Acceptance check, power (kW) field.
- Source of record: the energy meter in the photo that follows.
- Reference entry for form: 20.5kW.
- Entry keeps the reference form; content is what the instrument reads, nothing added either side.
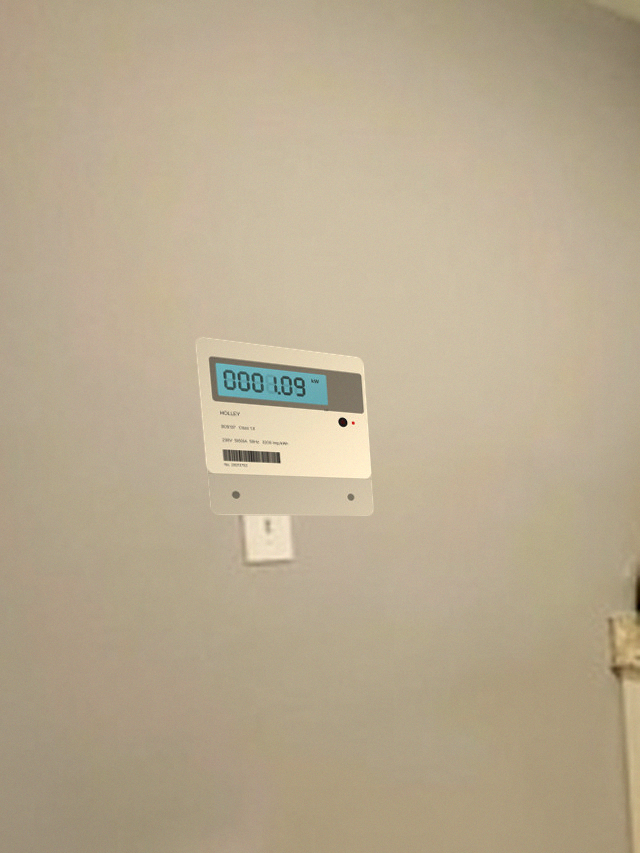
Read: 1.09kW
